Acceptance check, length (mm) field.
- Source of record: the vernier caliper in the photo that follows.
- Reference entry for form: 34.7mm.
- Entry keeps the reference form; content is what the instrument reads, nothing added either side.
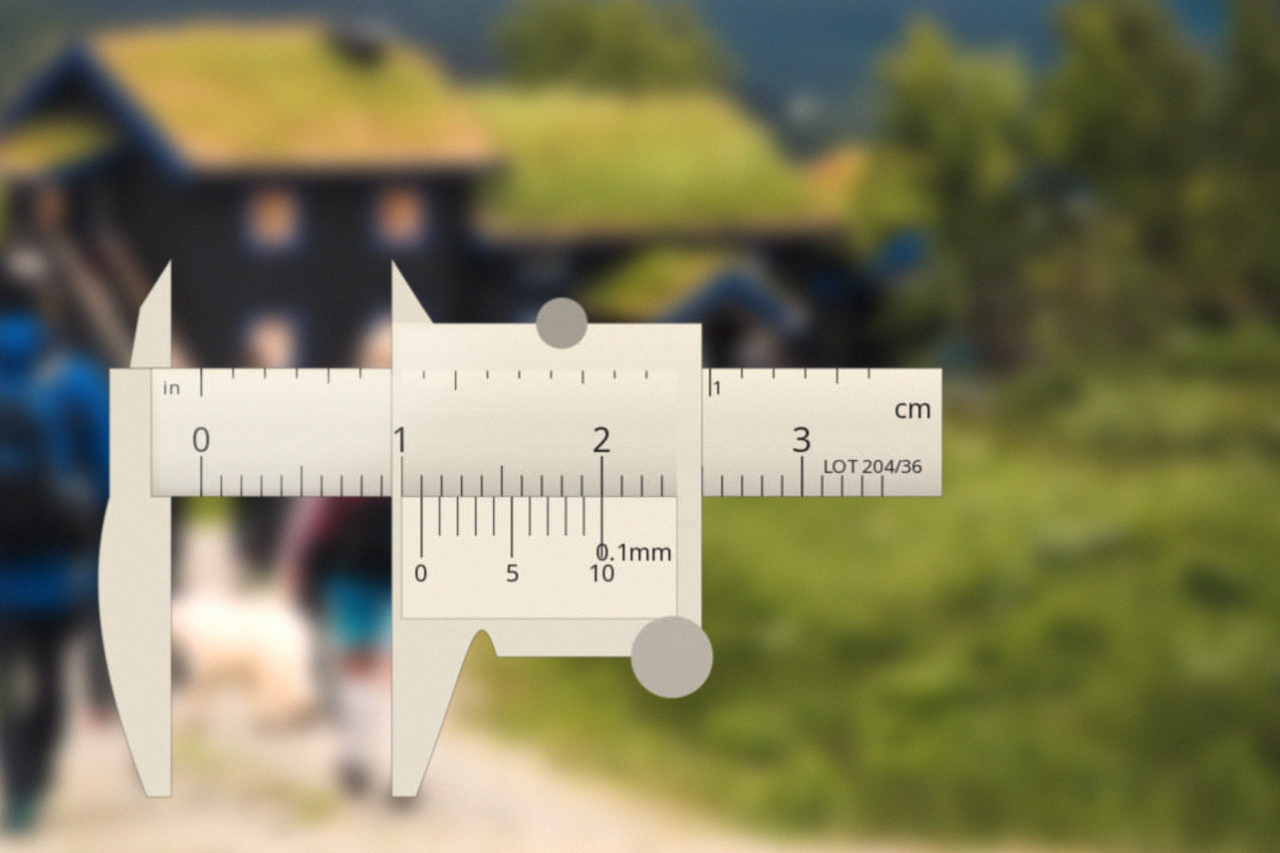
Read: 11.0mm
